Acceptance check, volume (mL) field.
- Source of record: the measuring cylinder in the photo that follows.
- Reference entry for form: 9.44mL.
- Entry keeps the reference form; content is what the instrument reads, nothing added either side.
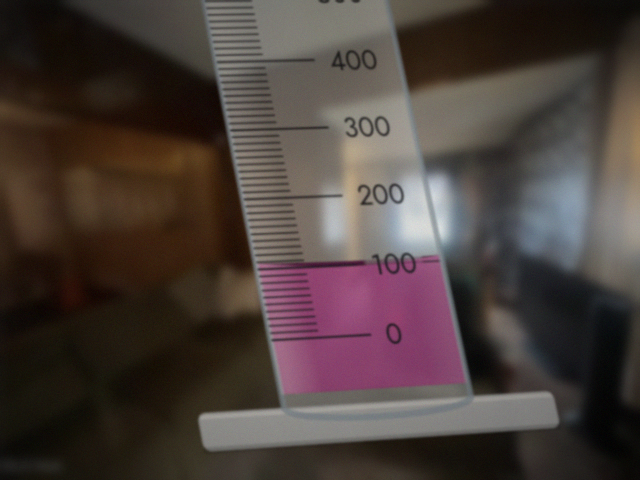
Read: 100mL
